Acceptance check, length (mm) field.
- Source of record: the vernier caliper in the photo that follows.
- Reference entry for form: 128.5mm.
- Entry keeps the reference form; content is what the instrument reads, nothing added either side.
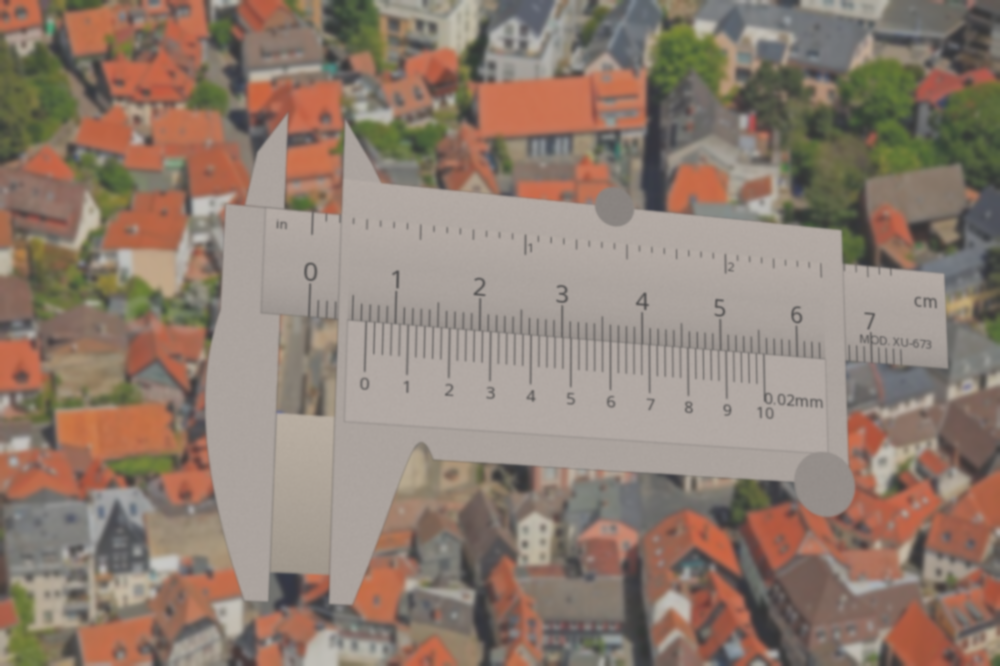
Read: 6.6mm
